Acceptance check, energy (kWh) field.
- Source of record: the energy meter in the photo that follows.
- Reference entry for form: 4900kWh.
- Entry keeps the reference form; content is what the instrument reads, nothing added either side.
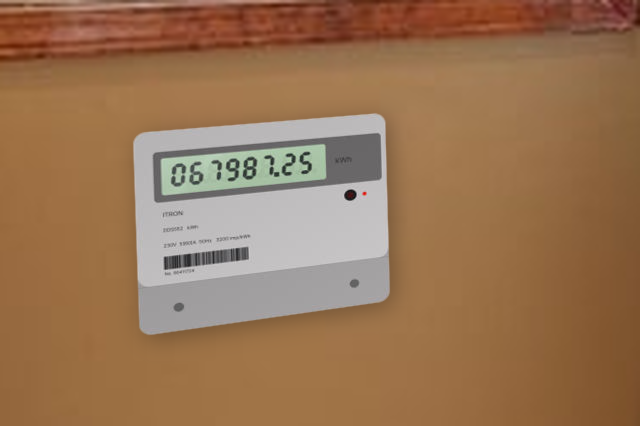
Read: 67987.25kWh
